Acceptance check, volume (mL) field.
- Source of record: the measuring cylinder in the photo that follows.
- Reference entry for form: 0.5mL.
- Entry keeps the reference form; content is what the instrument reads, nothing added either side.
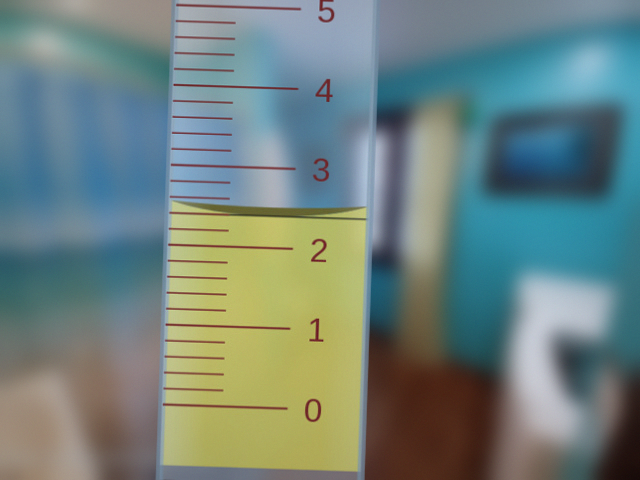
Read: 2.4mL
